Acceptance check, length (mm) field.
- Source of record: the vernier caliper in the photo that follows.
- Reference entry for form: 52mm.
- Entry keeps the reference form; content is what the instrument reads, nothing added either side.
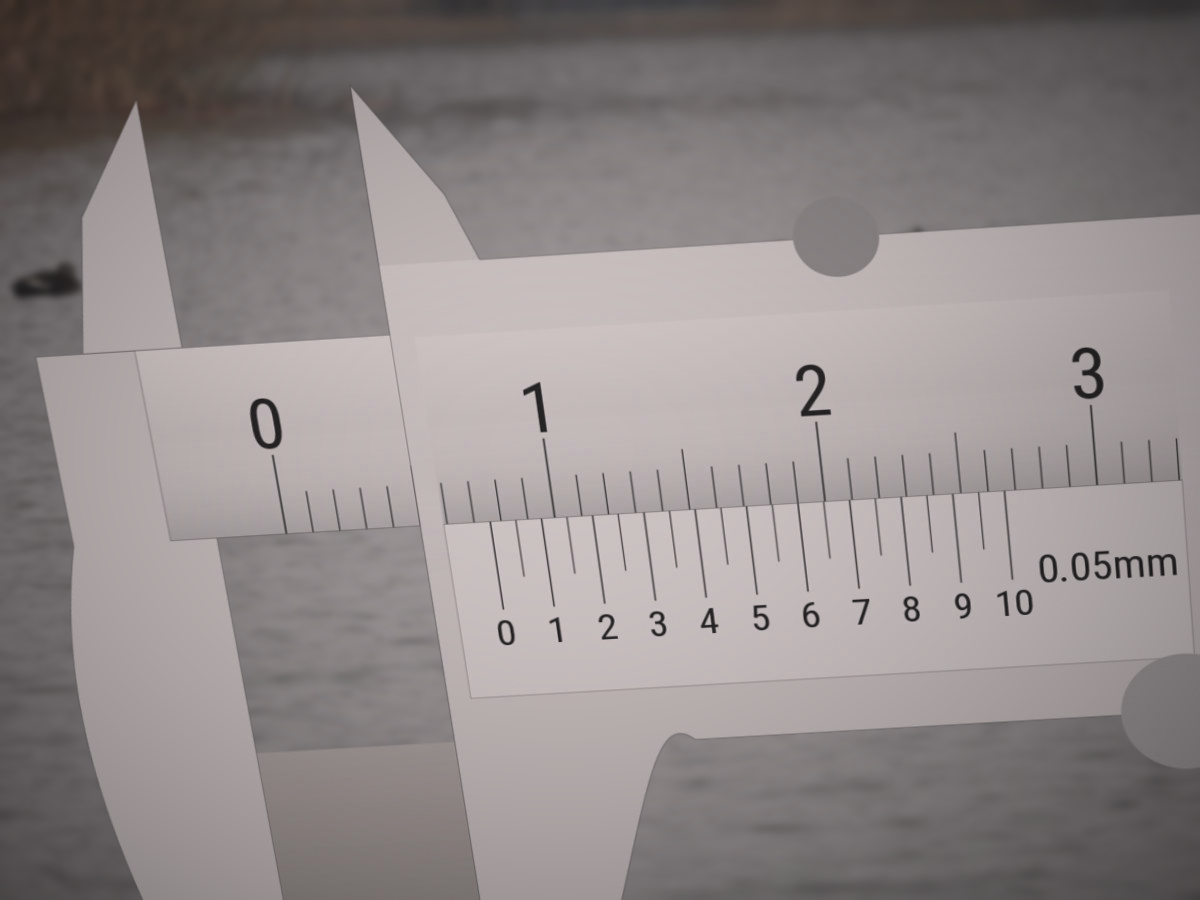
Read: 7.60mm
